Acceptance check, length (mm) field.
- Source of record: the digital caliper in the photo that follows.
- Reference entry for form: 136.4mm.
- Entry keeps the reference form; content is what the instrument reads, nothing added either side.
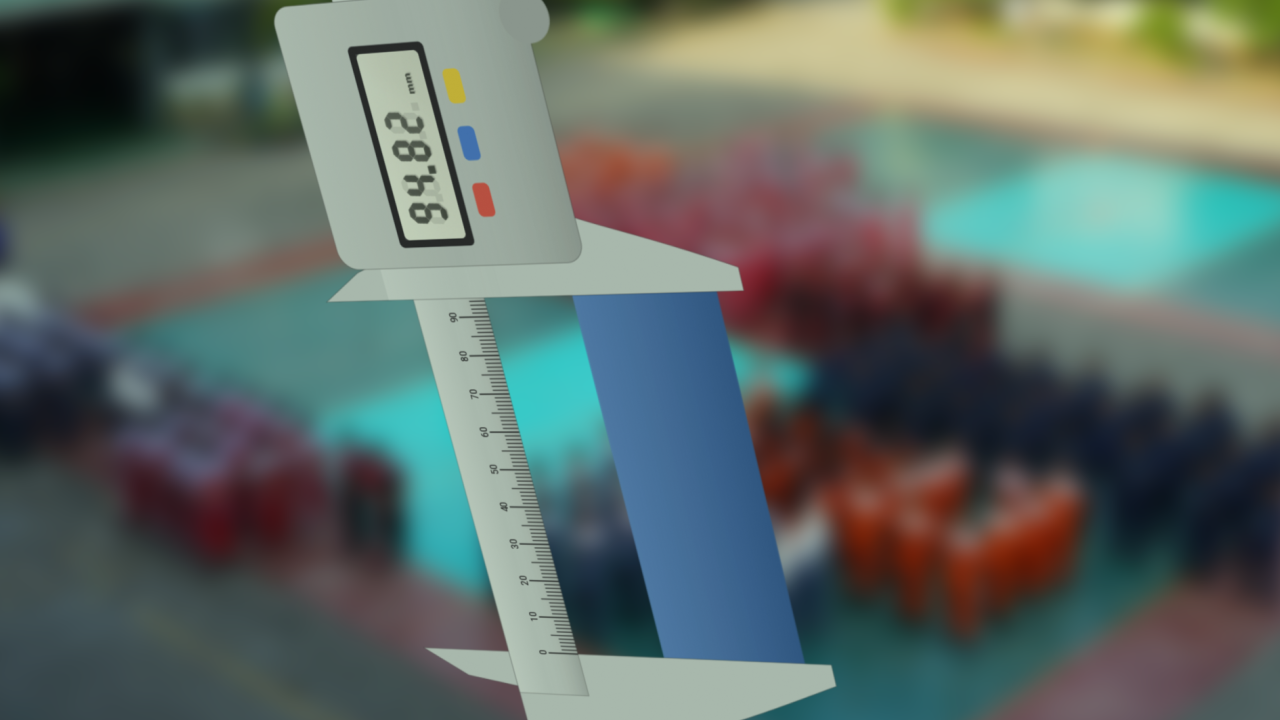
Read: 94.82mm
